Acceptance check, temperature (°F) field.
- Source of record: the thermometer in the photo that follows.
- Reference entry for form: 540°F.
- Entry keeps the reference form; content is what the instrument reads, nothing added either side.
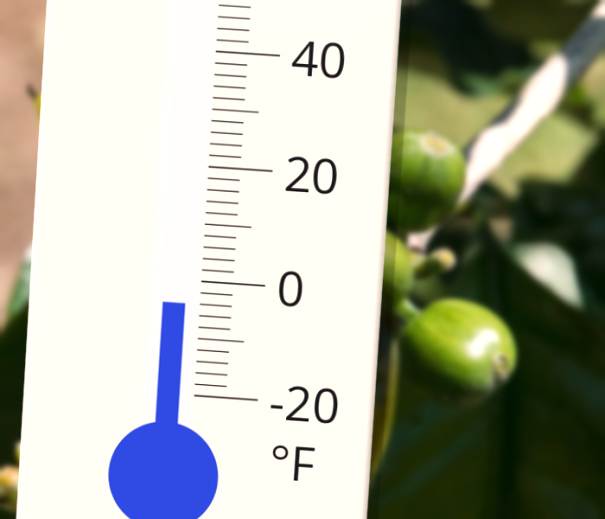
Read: -4°F
